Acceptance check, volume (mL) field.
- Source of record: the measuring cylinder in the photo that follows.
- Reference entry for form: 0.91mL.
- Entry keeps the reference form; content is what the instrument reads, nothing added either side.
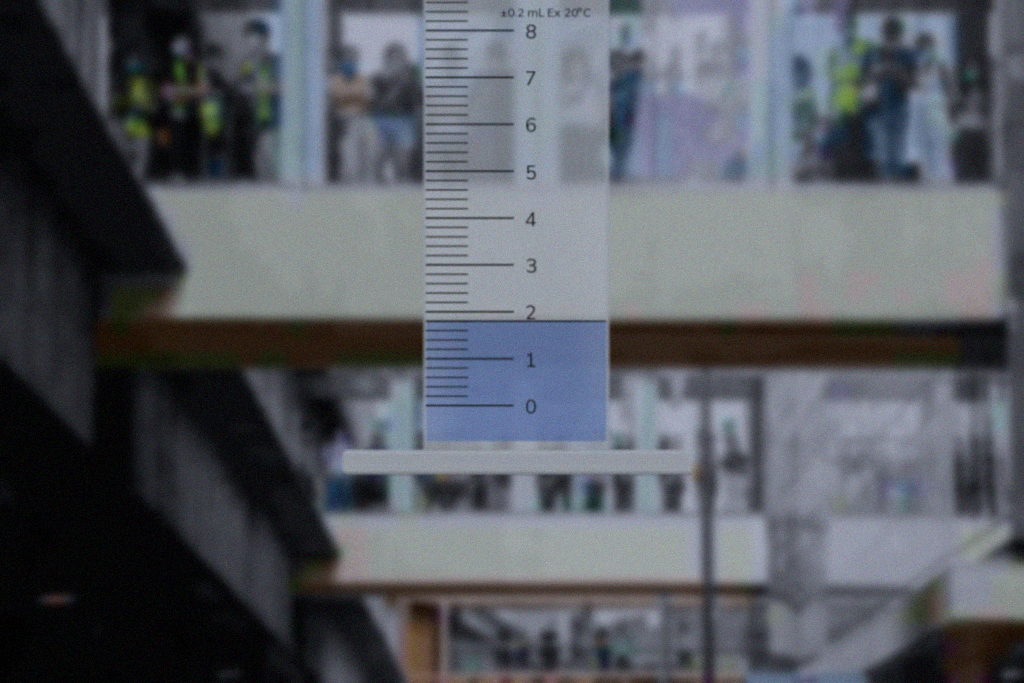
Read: 1.8mL
